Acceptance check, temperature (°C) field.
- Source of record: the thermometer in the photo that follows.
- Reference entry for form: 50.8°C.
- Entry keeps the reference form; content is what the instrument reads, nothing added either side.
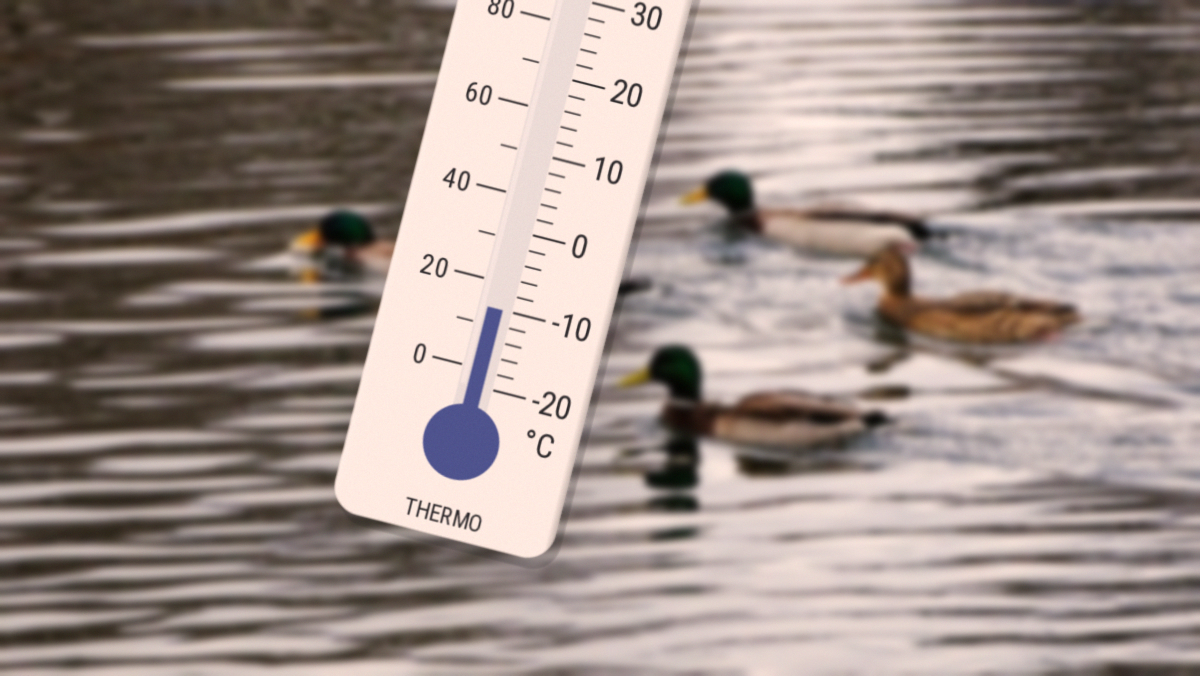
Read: -10°C
